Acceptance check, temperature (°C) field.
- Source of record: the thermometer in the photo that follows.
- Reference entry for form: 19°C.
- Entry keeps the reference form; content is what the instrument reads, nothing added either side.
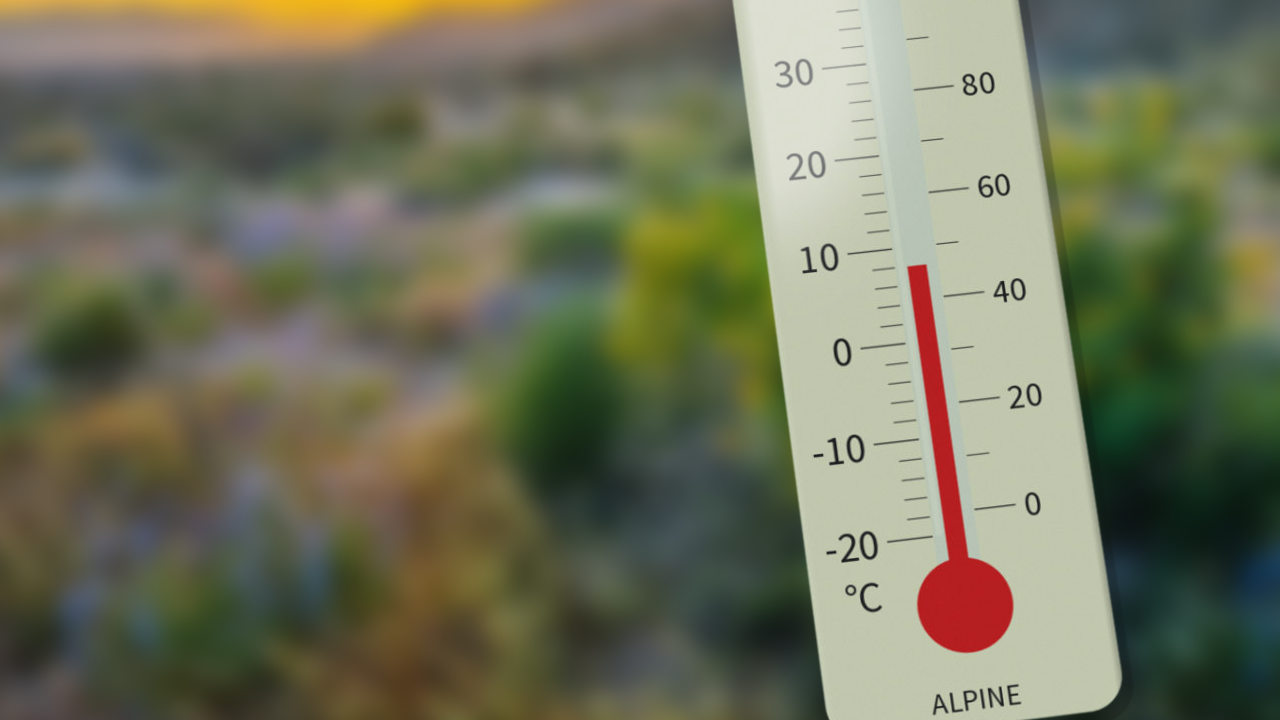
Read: 8°C
